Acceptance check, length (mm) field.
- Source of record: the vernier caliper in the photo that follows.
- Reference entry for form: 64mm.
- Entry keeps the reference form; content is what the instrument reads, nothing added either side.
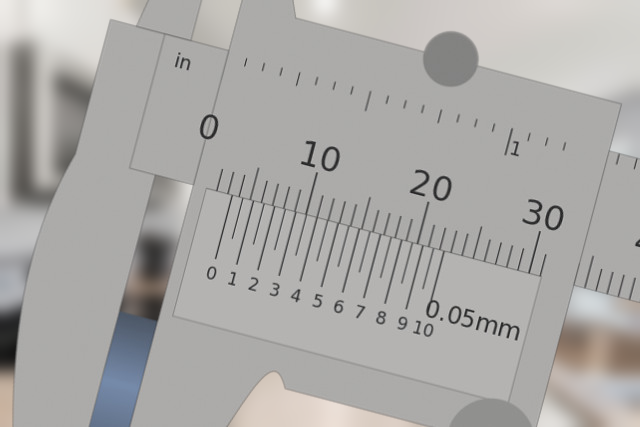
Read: 3.4mm
